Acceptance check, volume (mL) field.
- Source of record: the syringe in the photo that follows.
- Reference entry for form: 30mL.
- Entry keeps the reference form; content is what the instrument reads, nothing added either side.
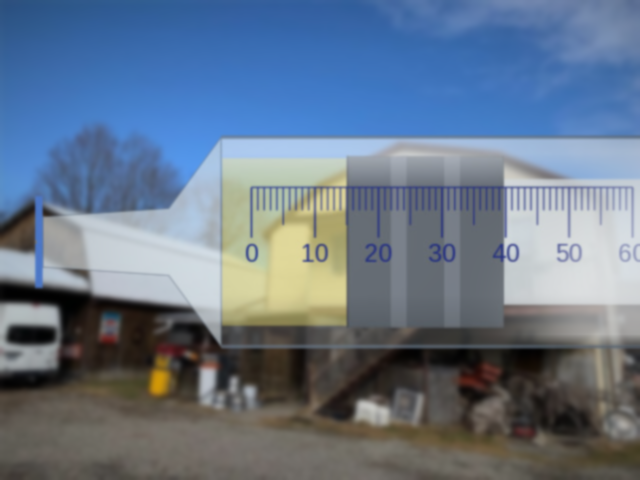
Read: 15mL
